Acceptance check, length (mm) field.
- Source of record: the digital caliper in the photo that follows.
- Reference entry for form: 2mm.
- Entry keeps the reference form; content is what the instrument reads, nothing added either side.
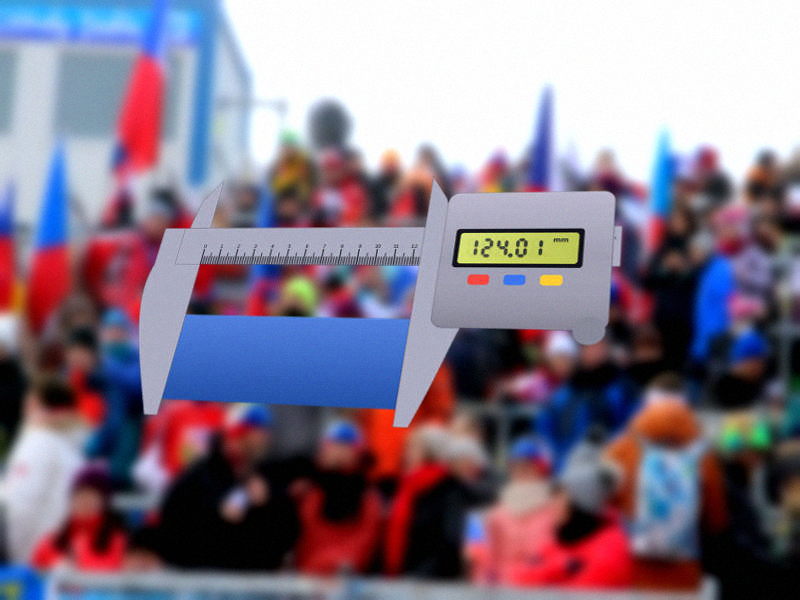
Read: 124.01mm
